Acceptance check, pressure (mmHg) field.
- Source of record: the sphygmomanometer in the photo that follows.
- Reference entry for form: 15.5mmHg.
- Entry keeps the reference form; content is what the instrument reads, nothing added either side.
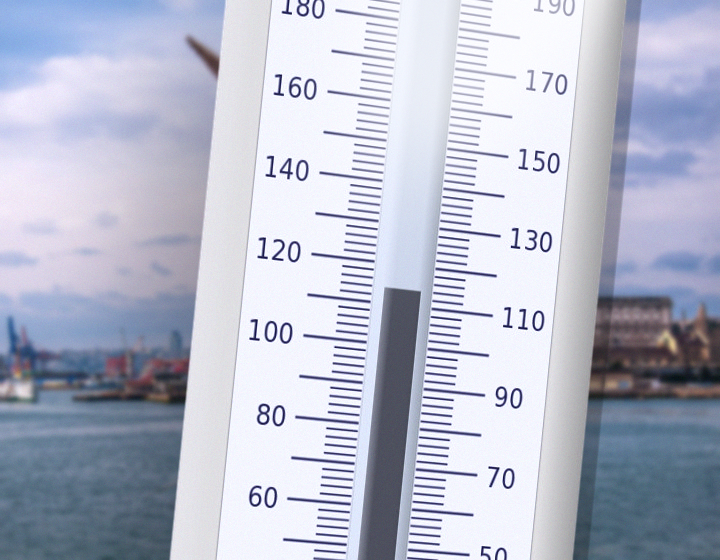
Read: 114mmHg
